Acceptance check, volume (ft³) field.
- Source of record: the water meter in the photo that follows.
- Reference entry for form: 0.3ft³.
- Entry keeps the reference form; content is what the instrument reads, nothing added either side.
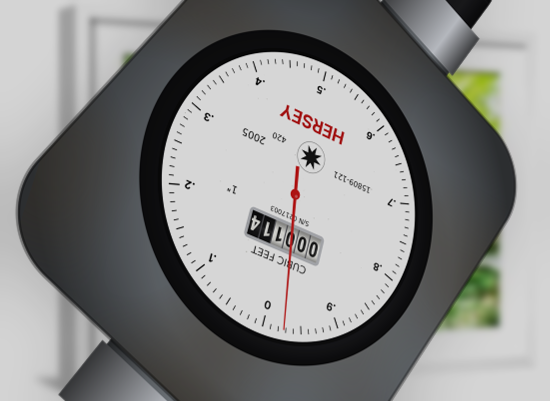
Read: 113.97ft³
